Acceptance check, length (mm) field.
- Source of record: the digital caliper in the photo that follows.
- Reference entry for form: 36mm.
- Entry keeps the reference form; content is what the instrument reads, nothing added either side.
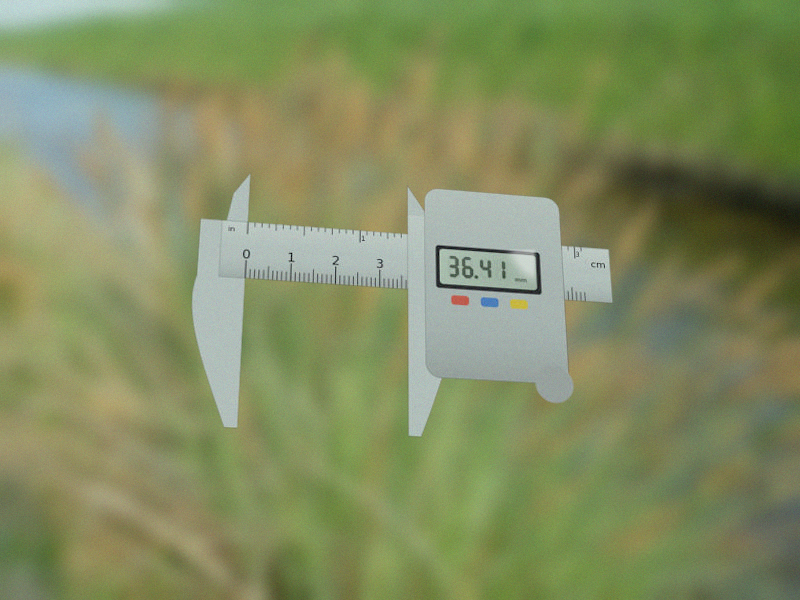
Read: 36.41mm
